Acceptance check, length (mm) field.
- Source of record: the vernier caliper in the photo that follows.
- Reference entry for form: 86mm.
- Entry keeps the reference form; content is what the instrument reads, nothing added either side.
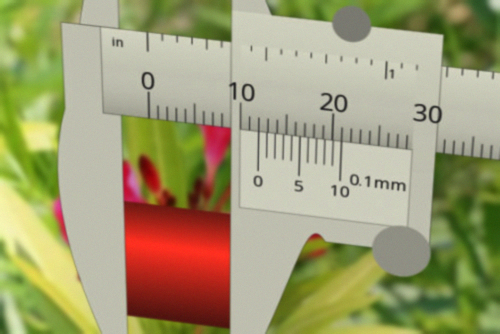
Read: 12.0mm
